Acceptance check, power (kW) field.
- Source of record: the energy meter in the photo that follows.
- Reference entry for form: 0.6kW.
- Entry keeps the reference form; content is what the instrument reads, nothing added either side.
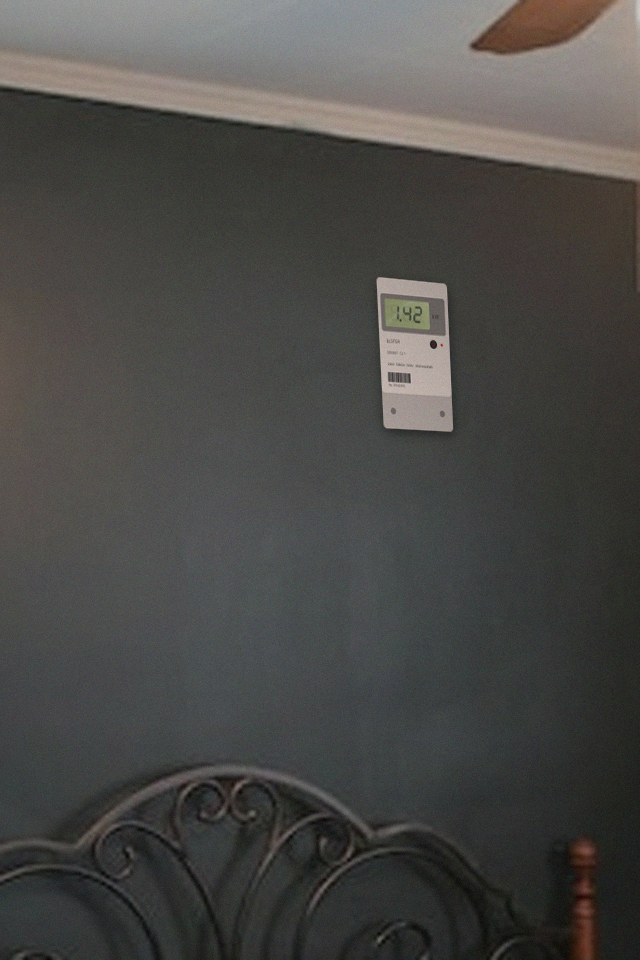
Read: 1.42kW
